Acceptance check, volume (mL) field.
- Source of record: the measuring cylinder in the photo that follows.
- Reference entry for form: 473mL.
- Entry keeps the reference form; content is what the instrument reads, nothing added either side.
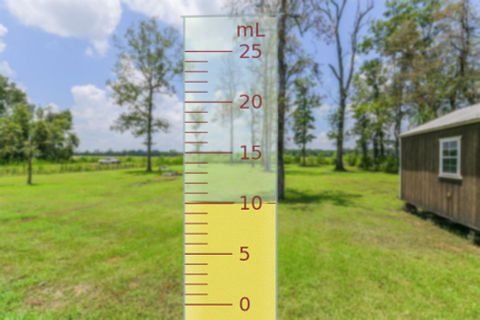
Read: 10mL
